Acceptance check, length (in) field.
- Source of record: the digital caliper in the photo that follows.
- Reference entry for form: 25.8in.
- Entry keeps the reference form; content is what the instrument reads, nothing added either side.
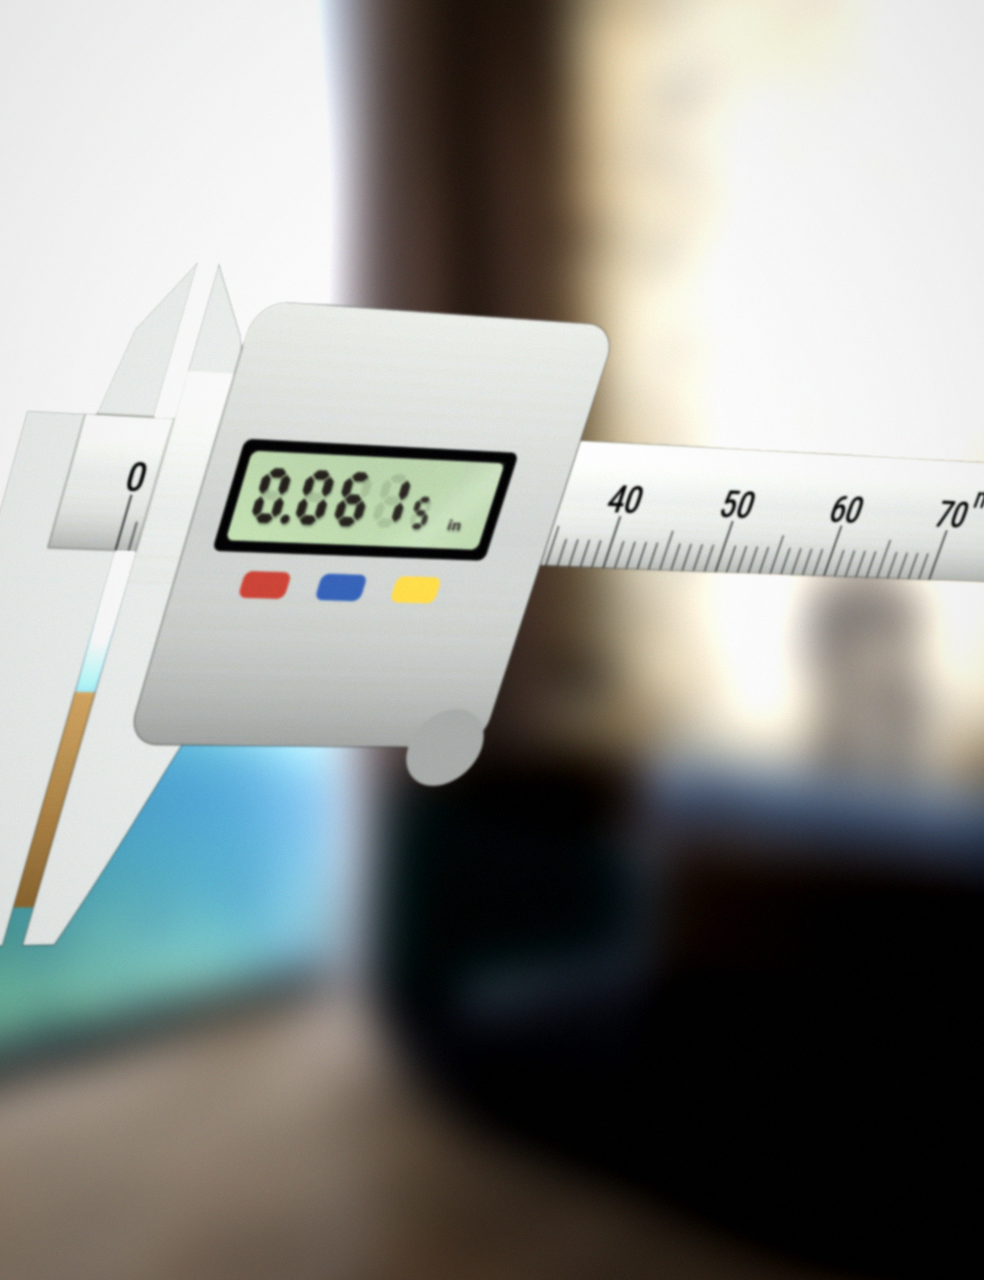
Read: 0.0615in
